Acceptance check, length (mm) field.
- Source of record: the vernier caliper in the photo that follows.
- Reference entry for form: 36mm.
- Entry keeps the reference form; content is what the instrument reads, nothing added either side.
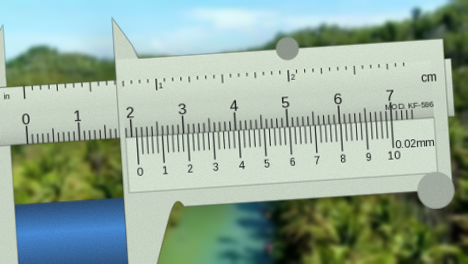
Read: 21.0mm
